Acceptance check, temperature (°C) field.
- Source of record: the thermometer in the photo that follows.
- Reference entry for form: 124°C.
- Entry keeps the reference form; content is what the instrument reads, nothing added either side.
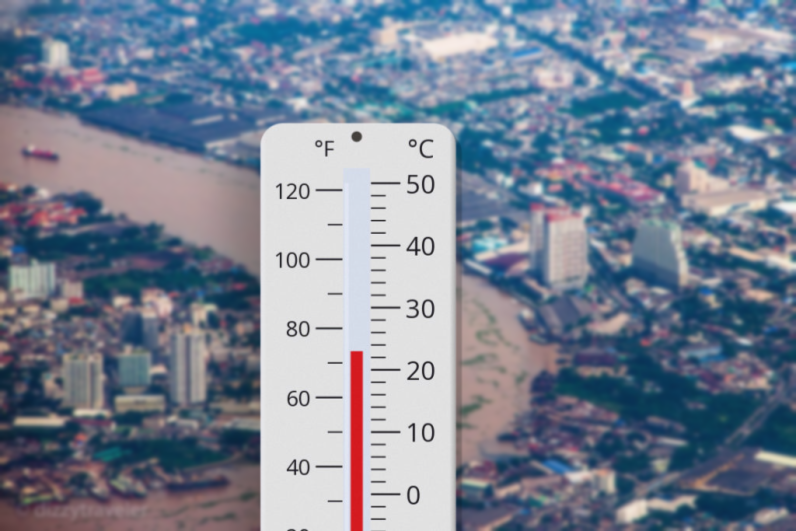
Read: 23°C
